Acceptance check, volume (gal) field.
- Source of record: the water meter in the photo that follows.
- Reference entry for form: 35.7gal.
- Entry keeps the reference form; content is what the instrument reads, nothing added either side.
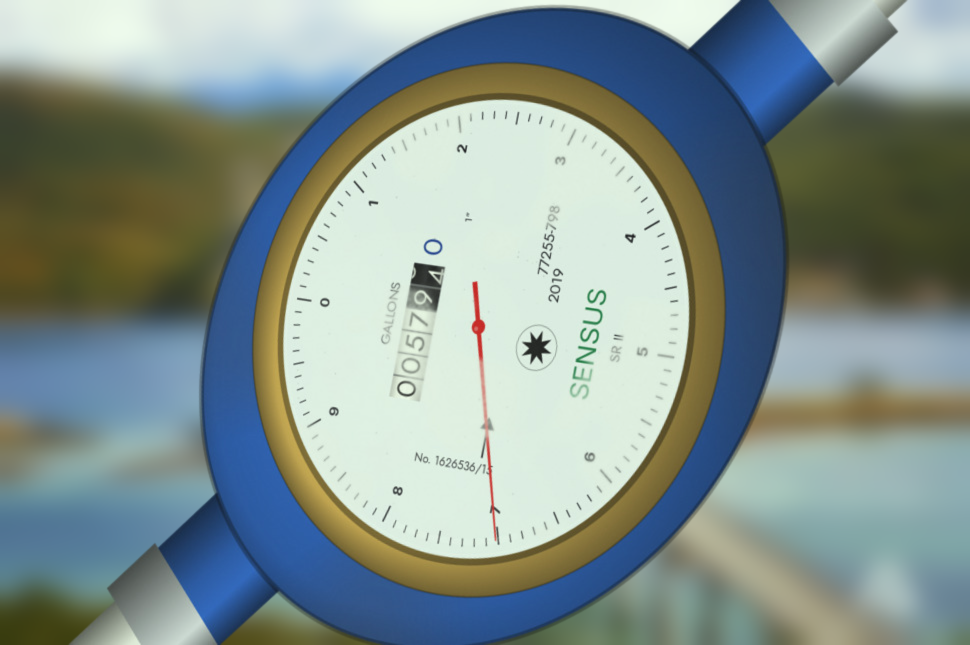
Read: 57937.0gal
